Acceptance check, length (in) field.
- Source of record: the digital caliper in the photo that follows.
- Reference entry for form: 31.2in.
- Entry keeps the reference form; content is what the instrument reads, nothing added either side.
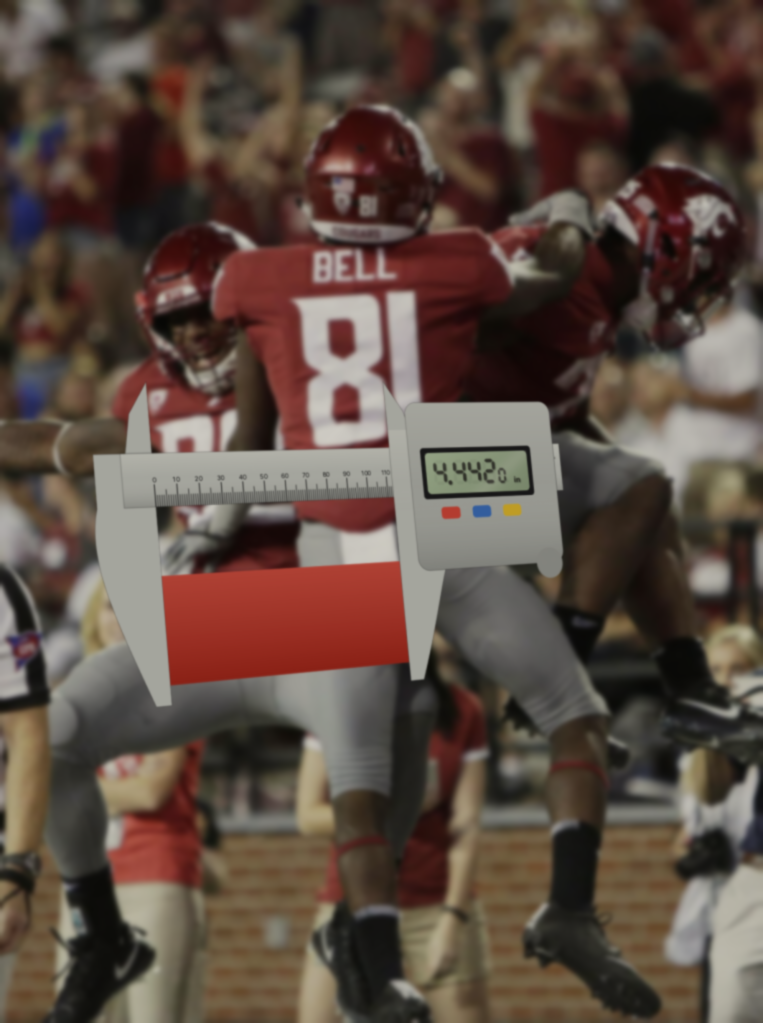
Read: 4.4420in
